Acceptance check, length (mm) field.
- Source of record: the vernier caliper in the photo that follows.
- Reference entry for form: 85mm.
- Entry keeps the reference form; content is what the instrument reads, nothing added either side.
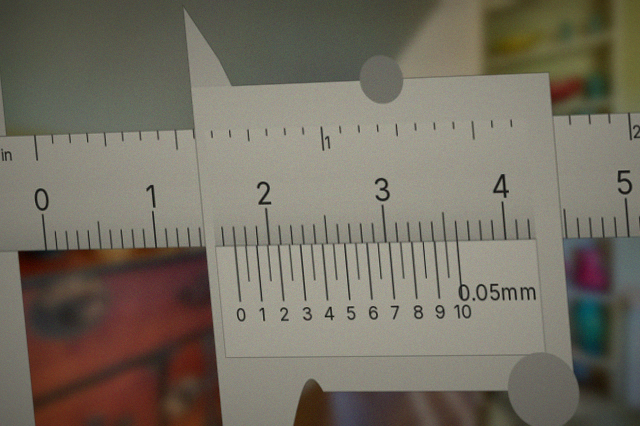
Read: 17.0mm
